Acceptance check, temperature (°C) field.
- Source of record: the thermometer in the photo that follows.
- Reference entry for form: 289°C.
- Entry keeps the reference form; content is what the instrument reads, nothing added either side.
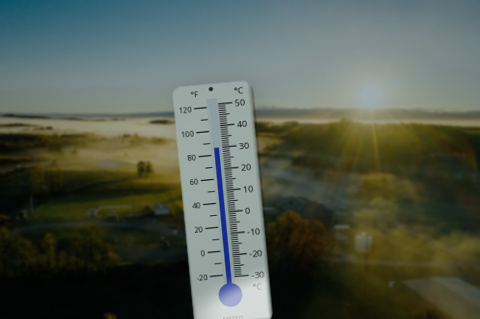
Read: 30°C
